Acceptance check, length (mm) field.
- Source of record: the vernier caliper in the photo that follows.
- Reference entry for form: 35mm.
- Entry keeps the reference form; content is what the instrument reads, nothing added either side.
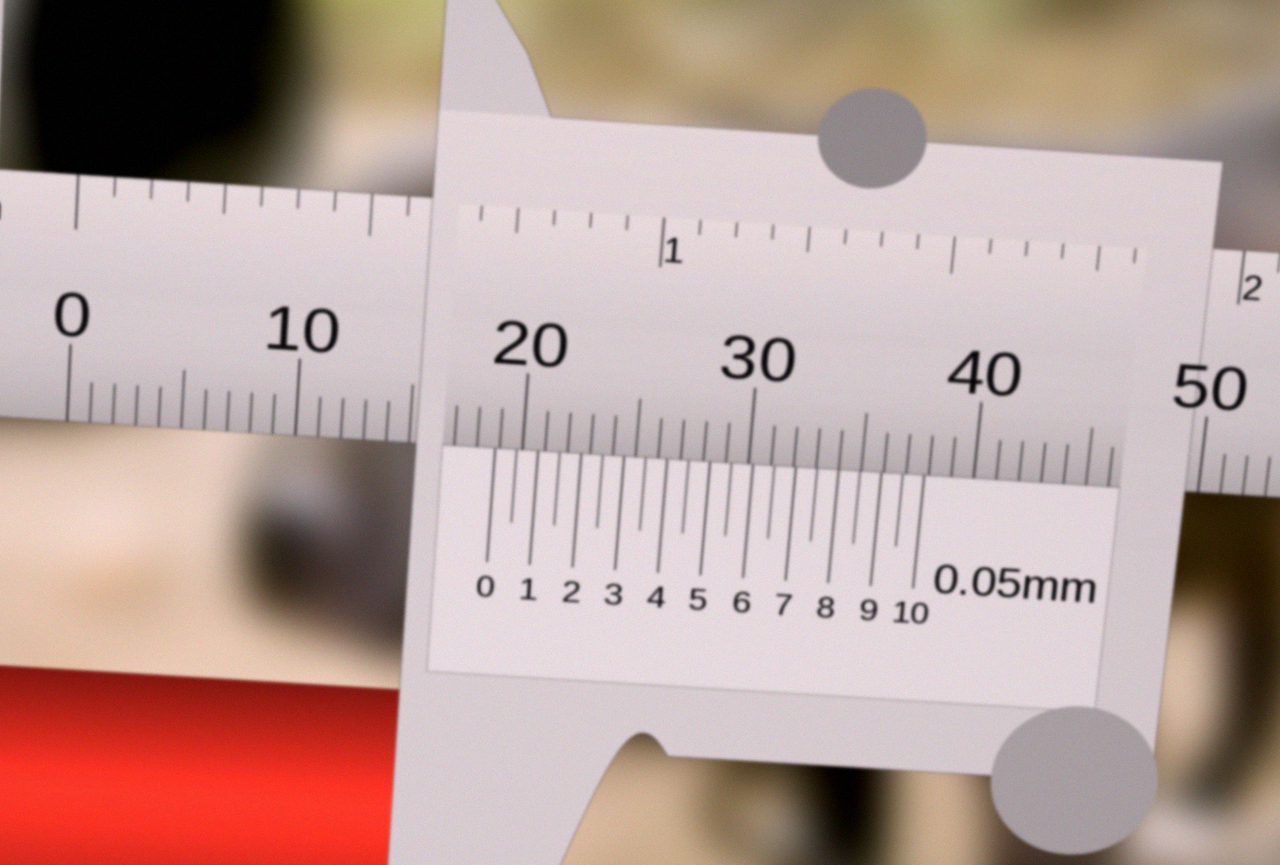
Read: 18.8mm
